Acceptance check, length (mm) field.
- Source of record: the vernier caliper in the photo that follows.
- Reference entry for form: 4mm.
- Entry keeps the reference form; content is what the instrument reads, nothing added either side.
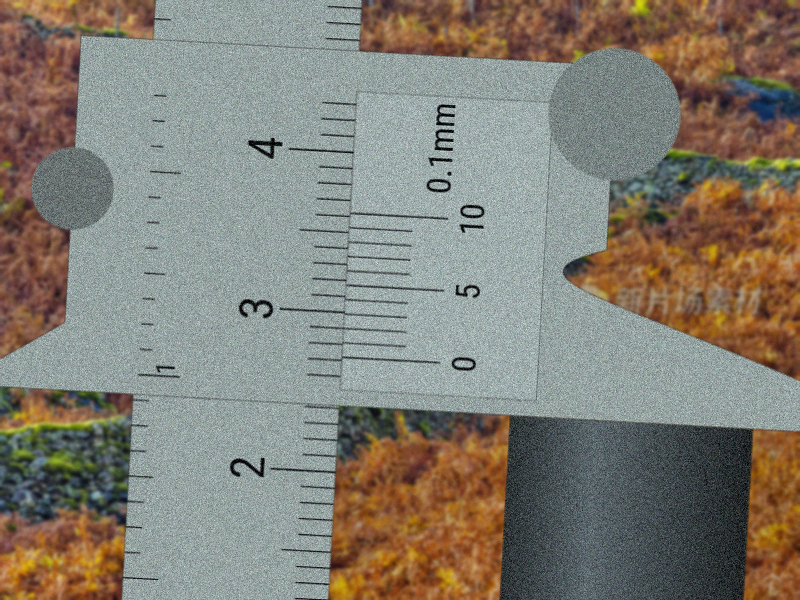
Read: 27.2mm
